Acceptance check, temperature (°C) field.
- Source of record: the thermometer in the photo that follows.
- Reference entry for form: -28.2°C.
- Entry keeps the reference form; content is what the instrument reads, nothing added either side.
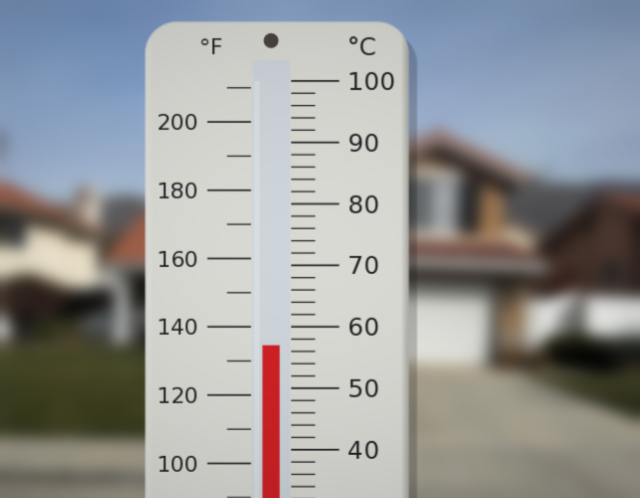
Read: 57°C
